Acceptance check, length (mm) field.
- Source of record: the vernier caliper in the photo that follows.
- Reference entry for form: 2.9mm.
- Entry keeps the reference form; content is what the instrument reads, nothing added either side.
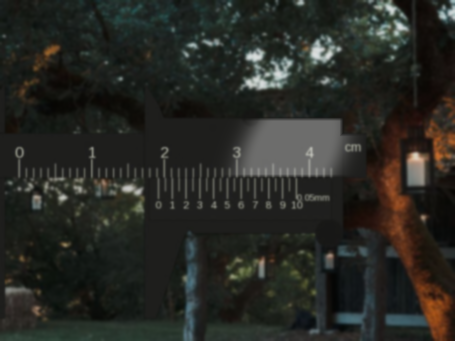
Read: 19.2mm
